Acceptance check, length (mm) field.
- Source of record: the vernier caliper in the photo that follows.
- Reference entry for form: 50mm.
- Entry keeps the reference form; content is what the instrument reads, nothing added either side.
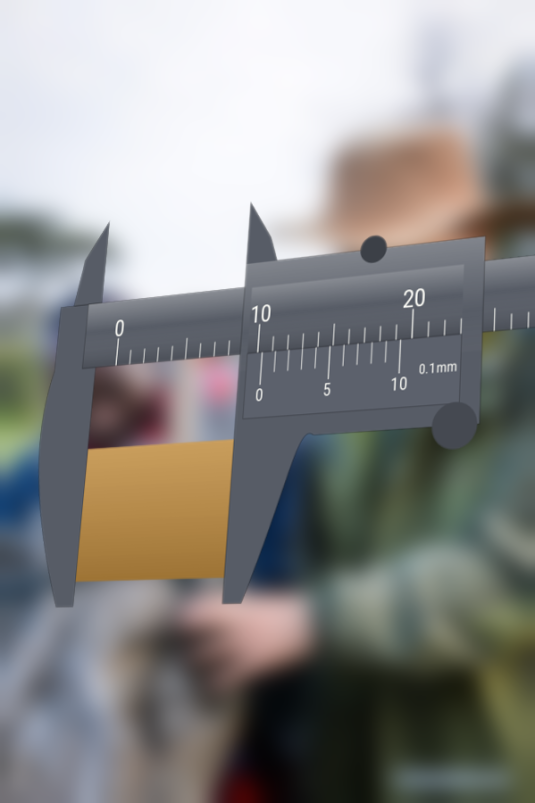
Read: 10.3mm
